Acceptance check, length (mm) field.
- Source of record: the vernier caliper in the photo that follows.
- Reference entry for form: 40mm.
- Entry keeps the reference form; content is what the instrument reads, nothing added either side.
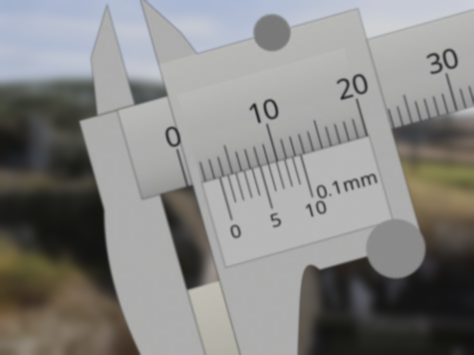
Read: 3.6mm
